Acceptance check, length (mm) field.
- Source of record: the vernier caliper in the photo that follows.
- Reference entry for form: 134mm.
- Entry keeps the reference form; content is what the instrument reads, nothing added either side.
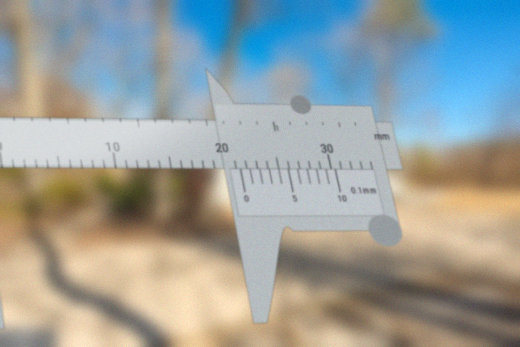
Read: 21.4mm
